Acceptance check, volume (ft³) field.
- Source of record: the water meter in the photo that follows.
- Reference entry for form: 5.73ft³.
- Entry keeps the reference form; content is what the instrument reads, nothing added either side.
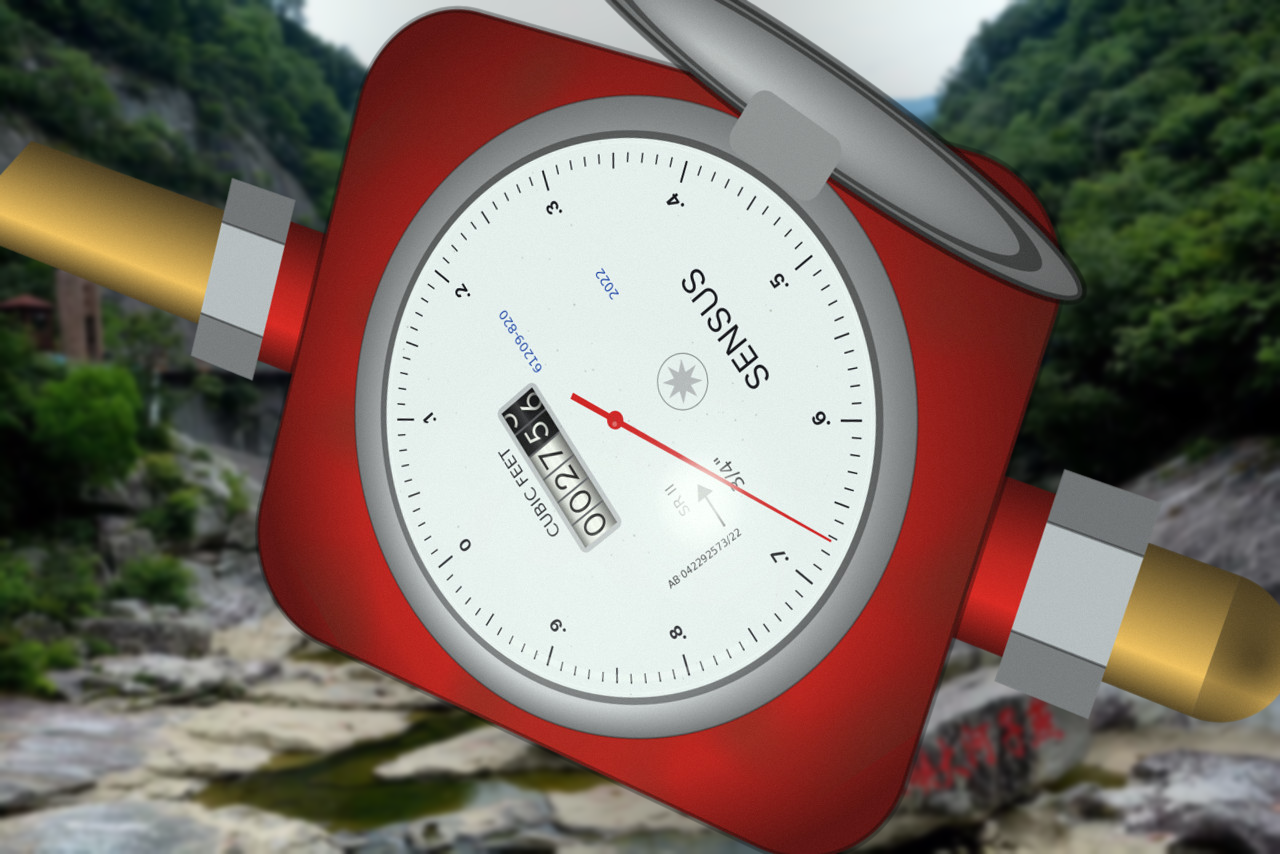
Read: 2755.67ft³
